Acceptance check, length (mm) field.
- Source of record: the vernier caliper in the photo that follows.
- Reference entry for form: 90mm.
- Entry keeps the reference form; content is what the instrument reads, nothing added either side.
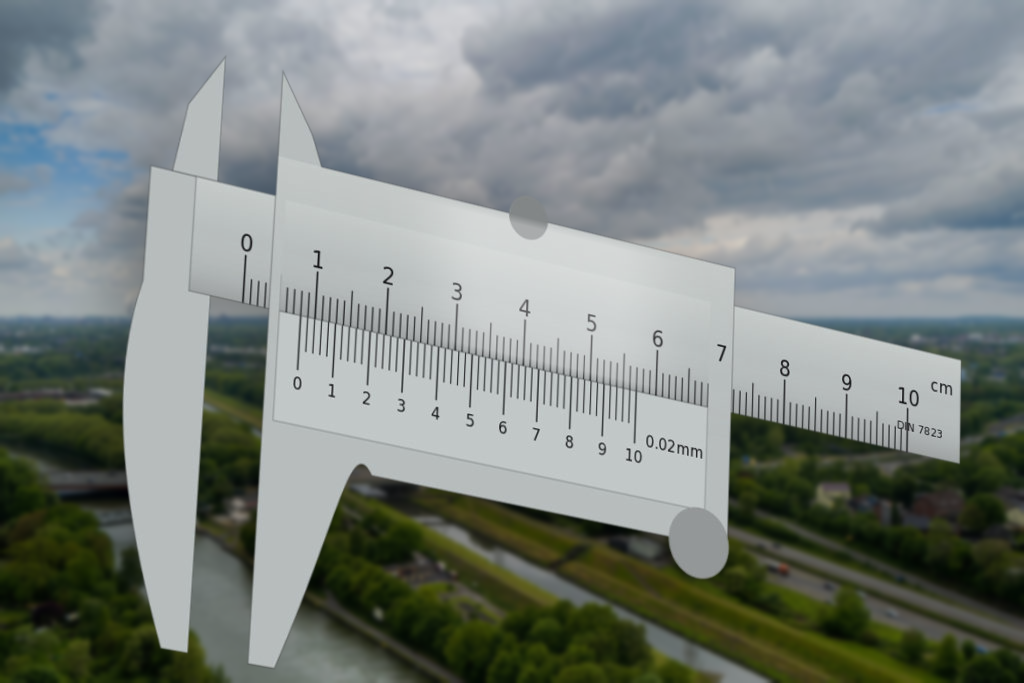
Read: 8.0mm
